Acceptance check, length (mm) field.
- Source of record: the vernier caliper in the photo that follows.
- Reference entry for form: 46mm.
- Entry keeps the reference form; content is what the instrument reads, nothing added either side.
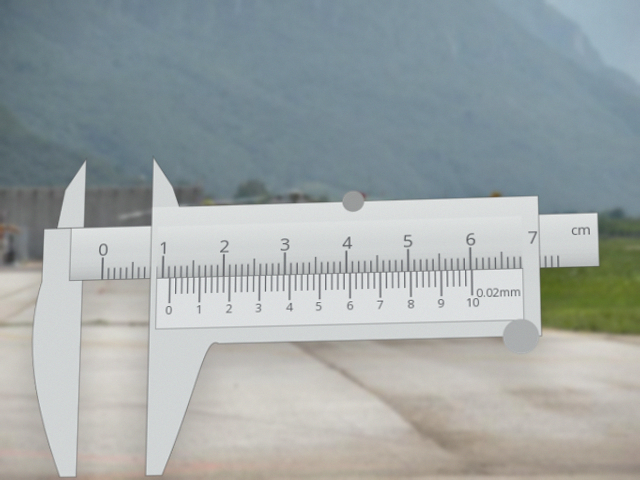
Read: 11.2mm
